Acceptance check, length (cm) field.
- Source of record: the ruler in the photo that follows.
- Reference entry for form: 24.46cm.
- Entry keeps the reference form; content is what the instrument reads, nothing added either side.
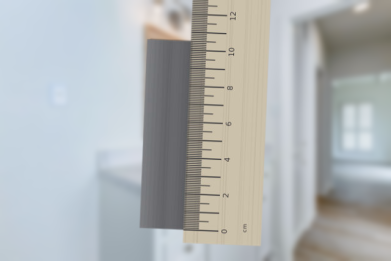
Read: 10.5cm
